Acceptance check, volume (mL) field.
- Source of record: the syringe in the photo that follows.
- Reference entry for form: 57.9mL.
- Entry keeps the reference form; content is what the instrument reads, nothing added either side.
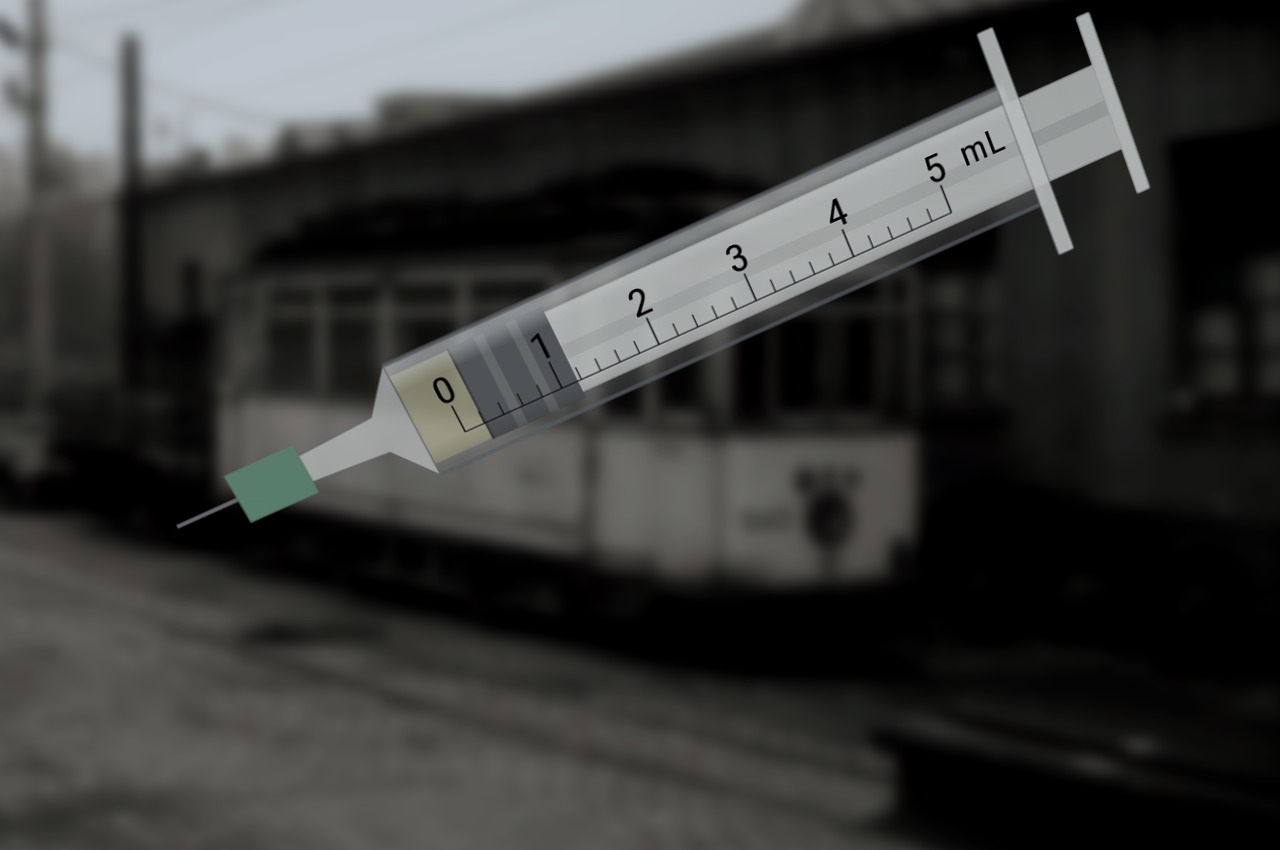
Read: 0.2mL
